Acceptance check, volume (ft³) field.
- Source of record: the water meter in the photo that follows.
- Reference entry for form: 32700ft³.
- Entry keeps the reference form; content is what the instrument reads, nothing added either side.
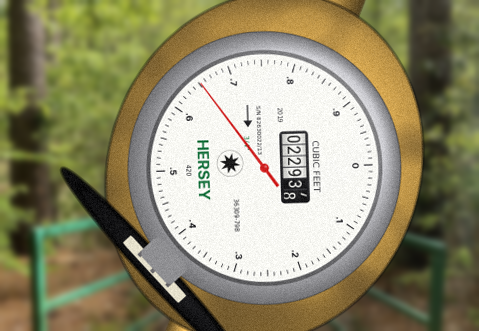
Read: 22937.65ft³
